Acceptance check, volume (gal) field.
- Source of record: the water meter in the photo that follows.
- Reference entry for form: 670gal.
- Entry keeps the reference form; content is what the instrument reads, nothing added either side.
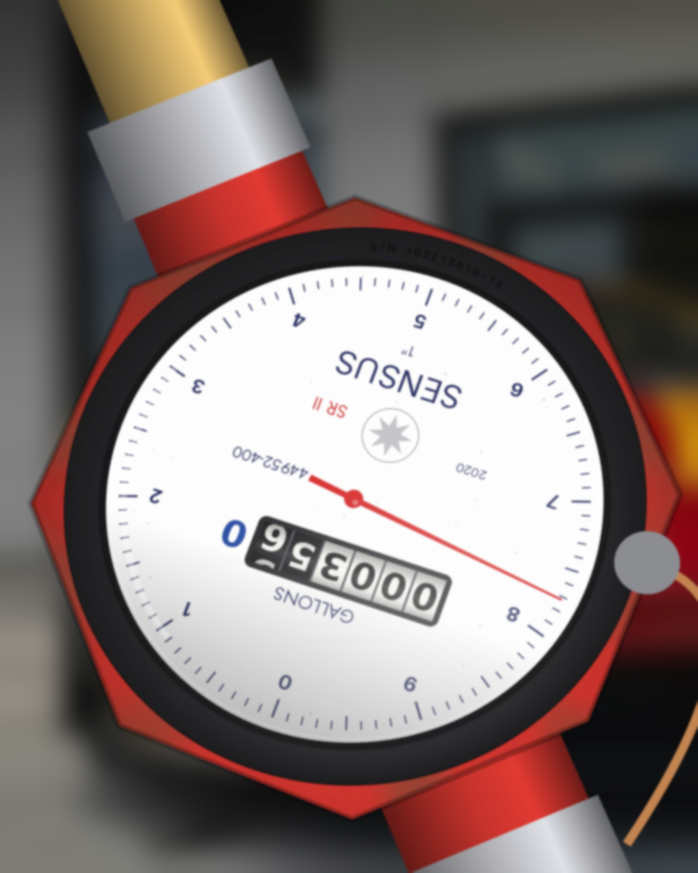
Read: 3557.7gal
